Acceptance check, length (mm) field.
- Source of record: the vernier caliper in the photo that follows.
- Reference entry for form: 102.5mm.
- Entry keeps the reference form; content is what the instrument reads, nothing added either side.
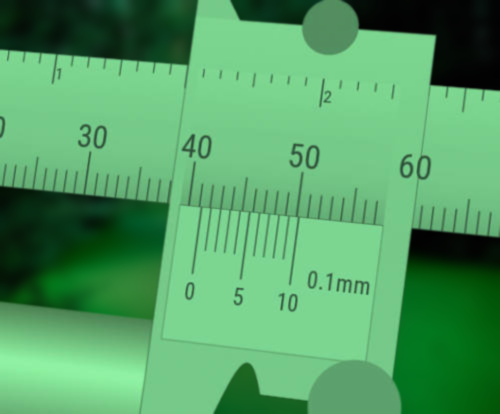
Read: 41.2mm
